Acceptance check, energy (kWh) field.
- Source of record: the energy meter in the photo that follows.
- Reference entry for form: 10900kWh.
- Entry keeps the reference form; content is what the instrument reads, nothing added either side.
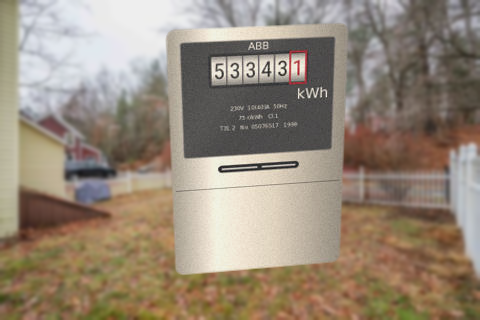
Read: 53343.1kWh
